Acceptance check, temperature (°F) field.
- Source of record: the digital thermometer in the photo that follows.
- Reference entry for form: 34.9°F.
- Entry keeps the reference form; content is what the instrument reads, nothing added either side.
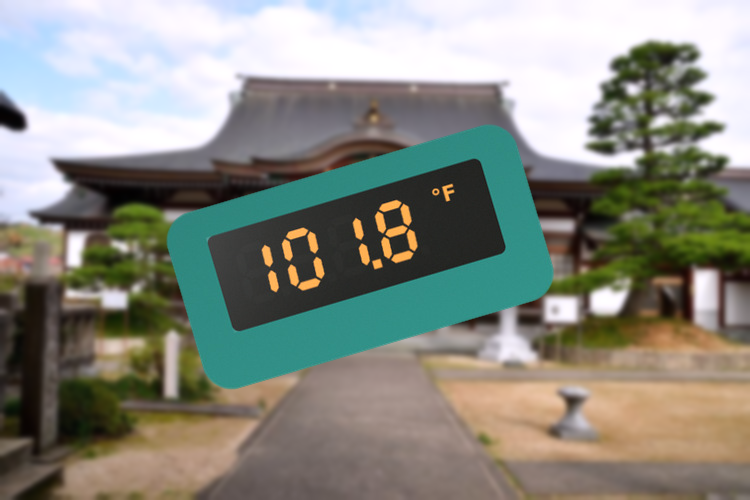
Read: 101.8°F
